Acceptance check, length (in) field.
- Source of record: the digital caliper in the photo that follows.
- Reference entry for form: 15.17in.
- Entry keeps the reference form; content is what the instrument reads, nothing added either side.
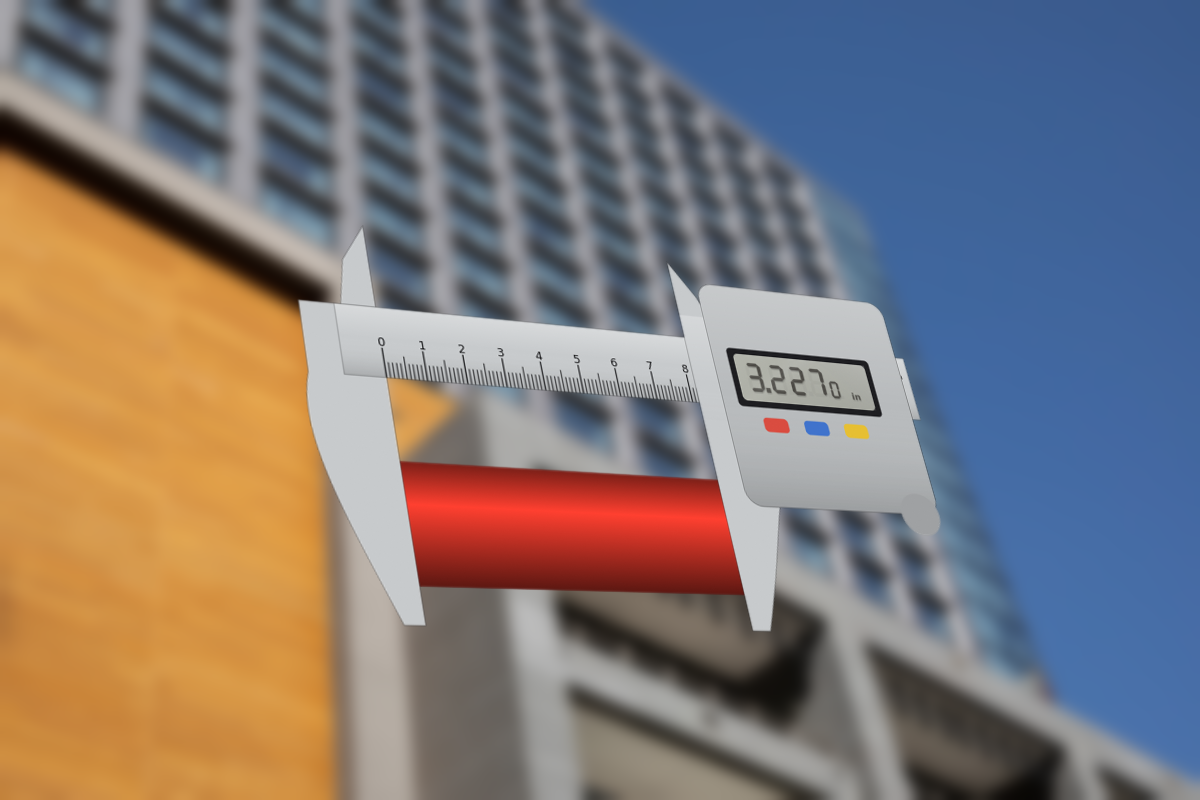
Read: 3.2270in
